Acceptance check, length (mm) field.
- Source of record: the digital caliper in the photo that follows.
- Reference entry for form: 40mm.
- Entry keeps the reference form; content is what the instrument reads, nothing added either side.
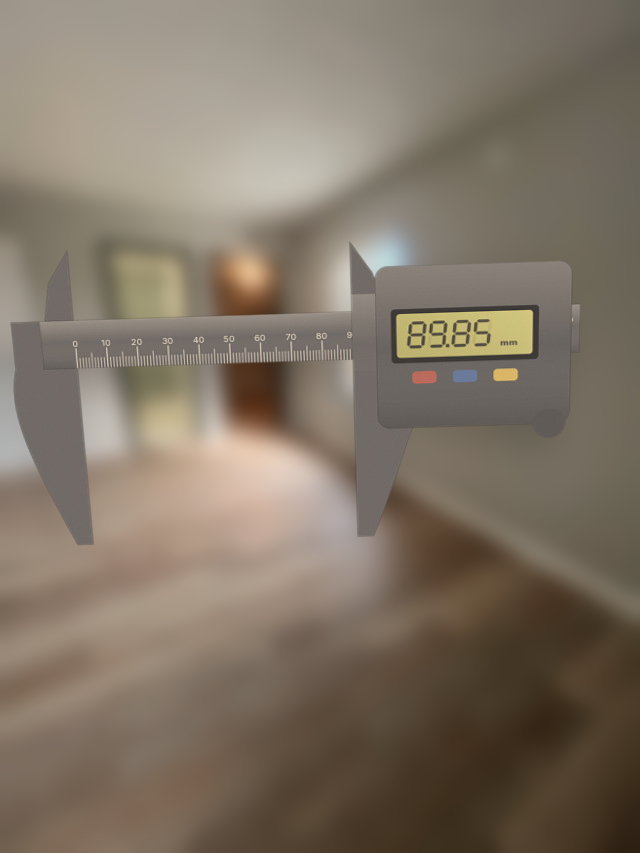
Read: 89.85mm
